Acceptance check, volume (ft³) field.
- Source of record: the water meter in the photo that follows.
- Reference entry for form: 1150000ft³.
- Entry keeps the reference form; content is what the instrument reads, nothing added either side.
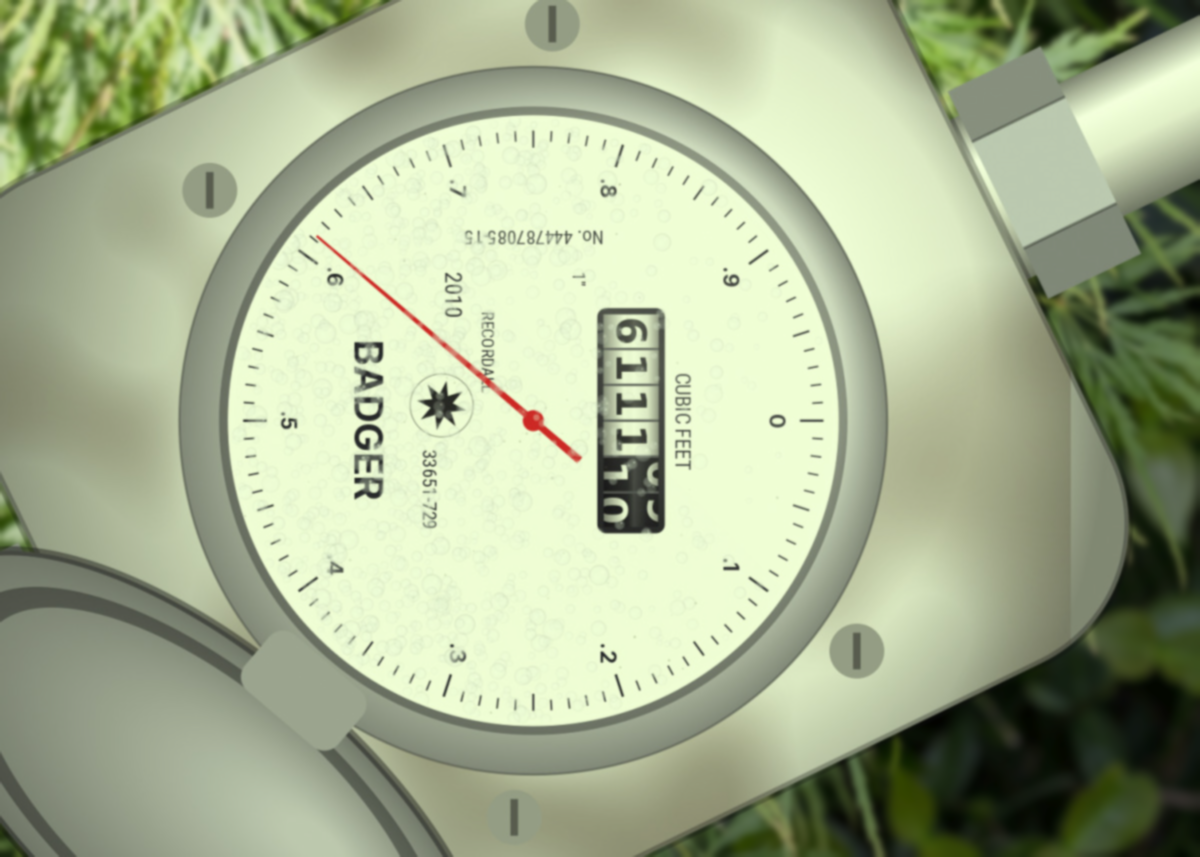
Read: 611109.61ft³
